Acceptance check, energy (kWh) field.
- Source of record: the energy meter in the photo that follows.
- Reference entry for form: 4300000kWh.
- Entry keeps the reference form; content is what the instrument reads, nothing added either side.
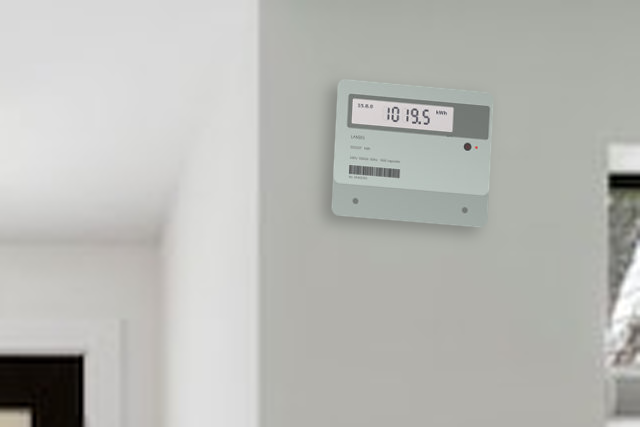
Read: 1019.5kWh
